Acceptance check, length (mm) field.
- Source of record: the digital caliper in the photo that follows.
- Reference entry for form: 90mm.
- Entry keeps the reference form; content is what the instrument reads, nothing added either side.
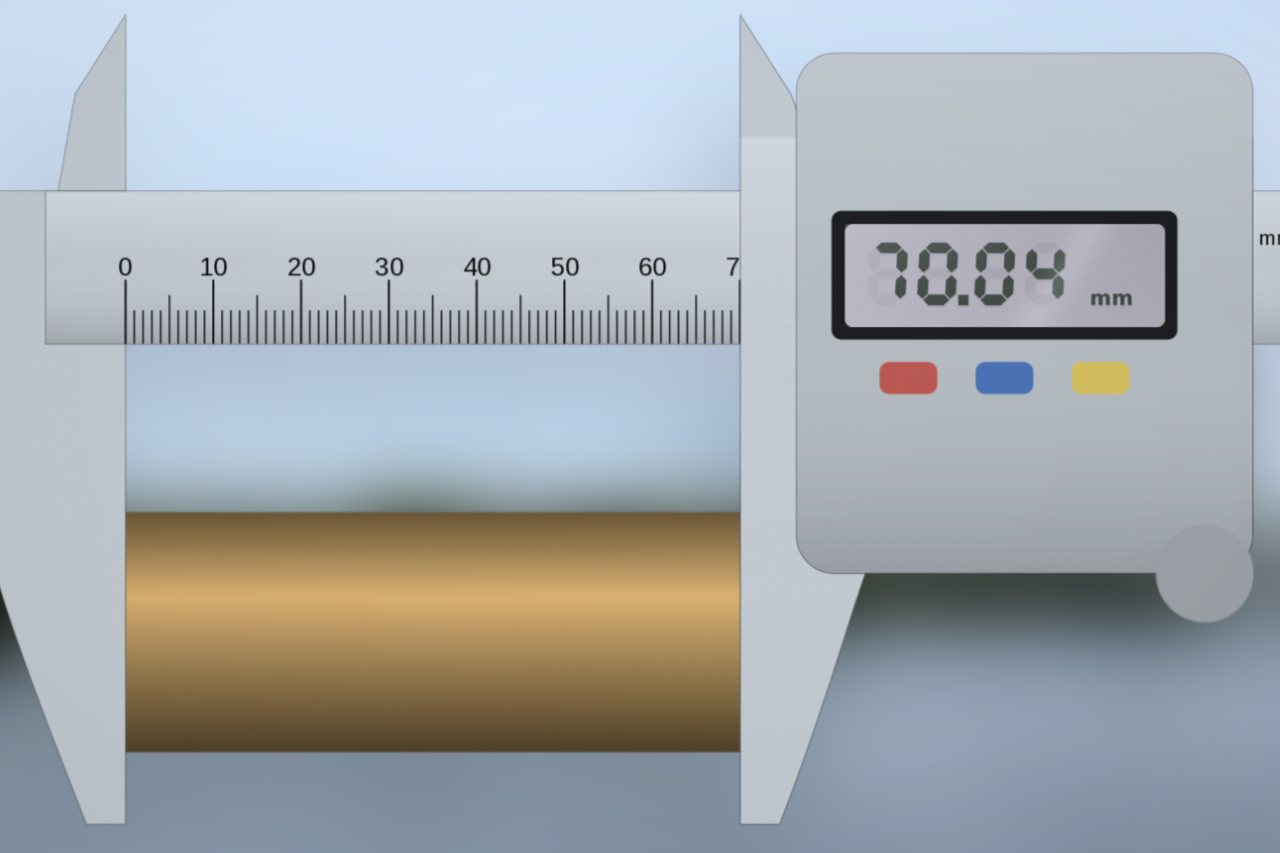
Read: 70.04mm
